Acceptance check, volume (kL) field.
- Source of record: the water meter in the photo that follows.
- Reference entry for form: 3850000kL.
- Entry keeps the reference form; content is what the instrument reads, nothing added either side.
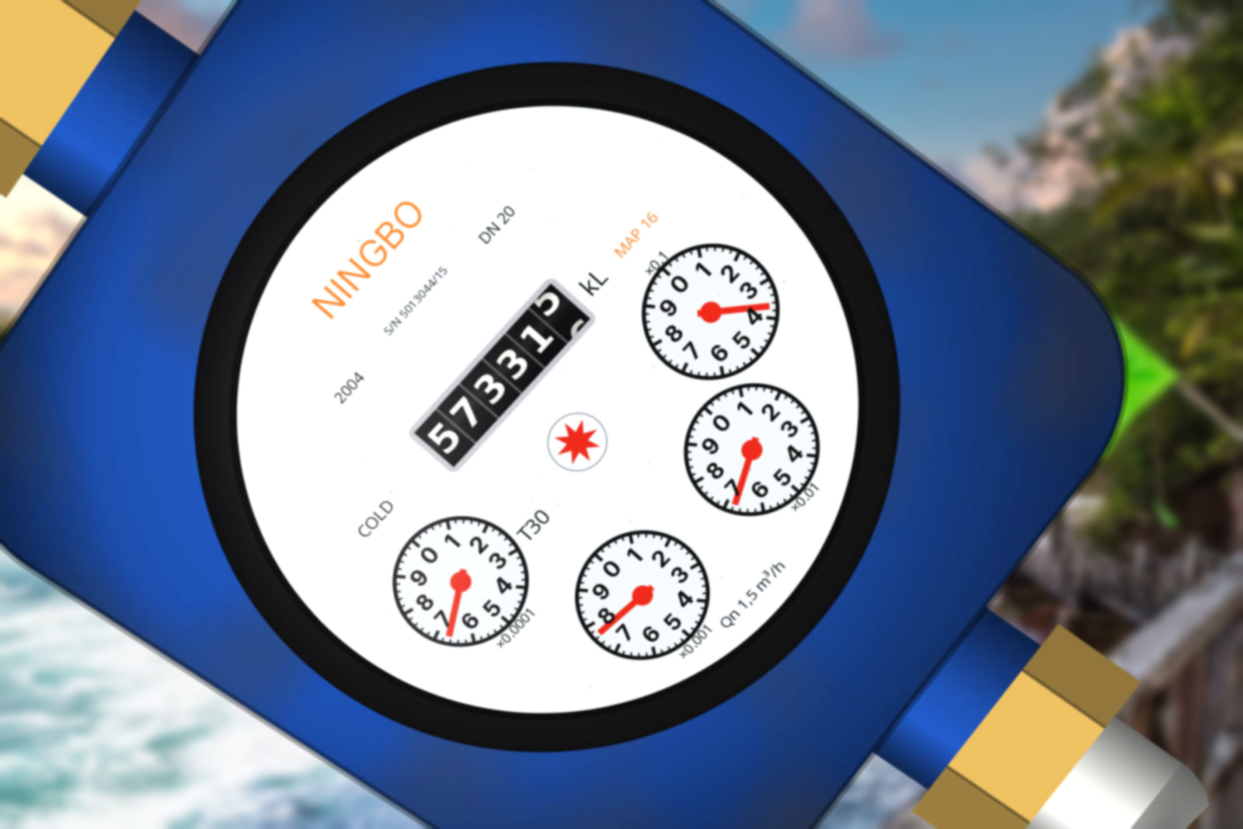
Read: 573315.3676kL
